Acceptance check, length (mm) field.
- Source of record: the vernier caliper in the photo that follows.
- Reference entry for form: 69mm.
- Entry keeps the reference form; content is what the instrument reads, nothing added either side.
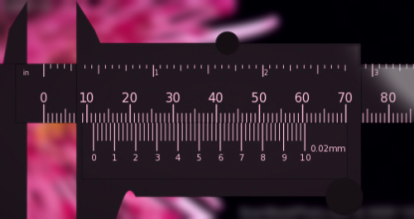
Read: 11.5mm
